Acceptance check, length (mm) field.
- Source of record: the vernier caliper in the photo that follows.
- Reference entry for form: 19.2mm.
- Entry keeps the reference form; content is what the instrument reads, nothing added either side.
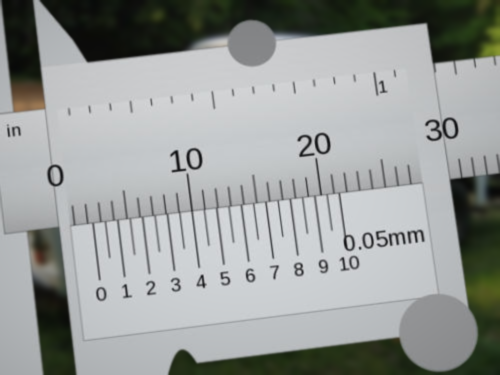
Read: 2.4mm
